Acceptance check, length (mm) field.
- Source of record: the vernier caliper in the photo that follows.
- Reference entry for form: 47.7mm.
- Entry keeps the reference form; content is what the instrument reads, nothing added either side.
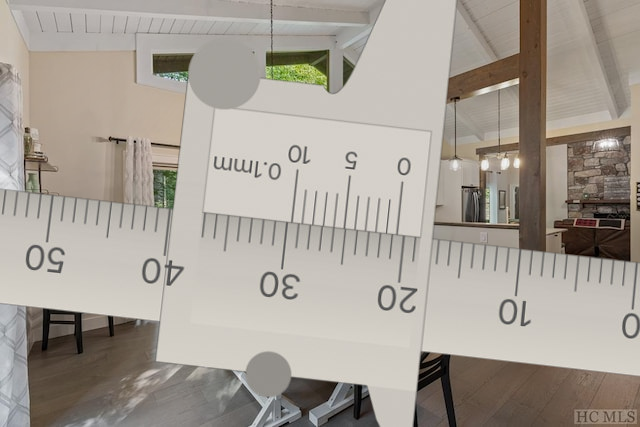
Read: 20.6mm
